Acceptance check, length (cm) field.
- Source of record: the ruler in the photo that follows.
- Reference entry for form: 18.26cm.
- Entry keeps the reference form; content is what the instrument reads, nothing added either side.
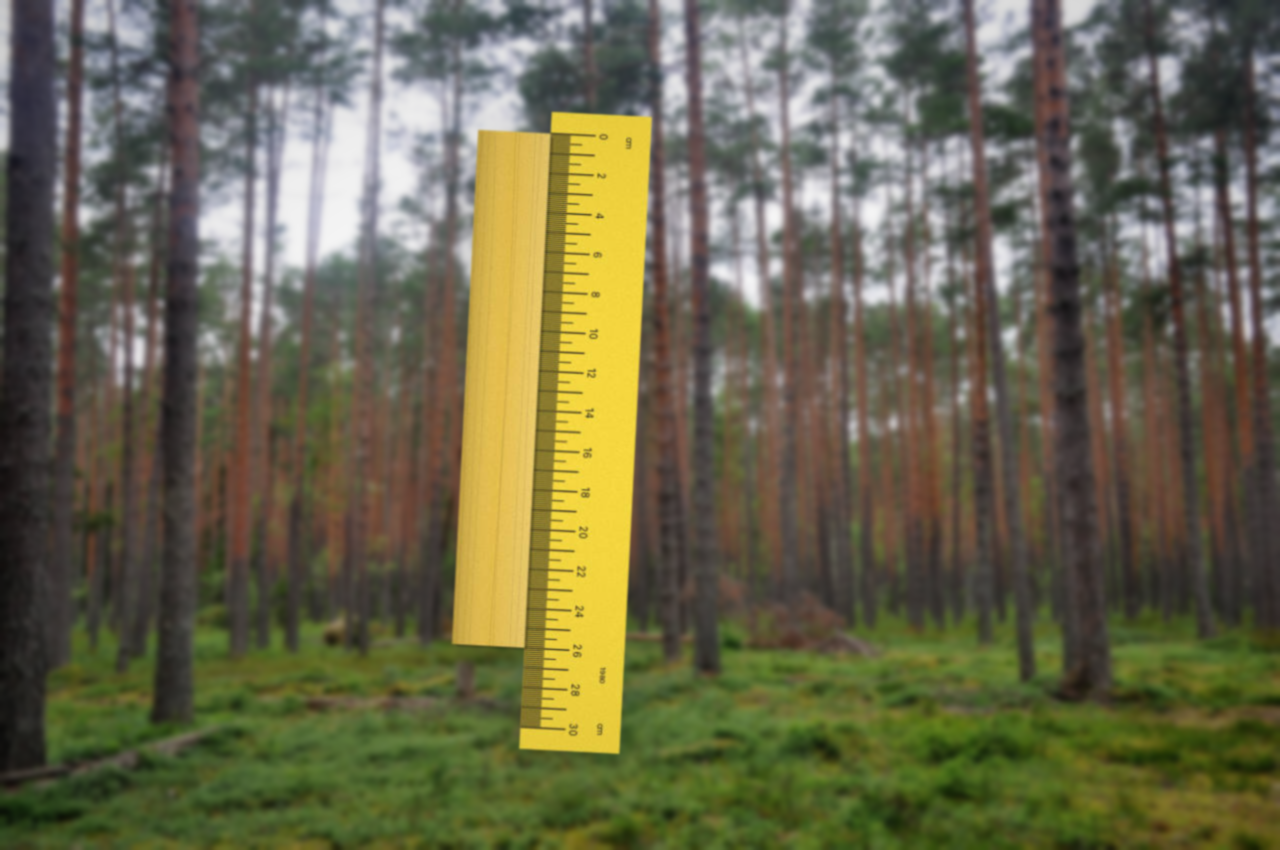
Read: 26cm
